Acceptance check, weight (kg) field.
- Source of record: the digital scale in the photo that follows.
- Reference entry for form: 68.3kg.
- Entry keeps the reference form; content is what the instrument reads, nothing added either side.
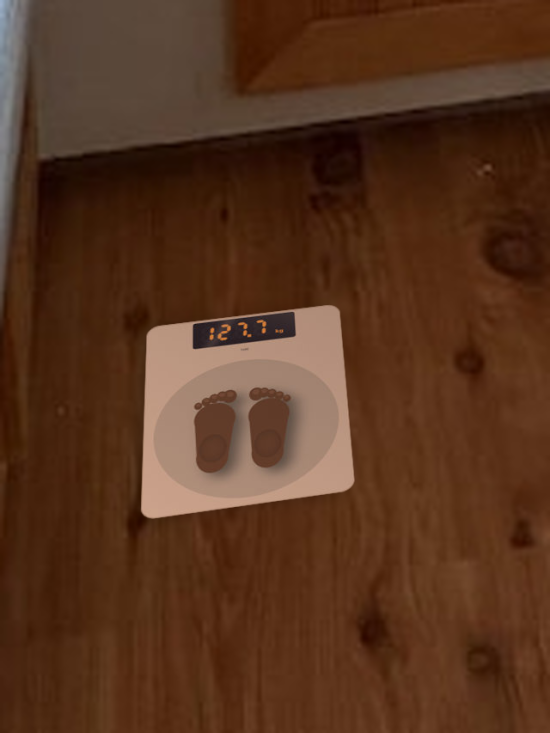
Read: 127.7kg
